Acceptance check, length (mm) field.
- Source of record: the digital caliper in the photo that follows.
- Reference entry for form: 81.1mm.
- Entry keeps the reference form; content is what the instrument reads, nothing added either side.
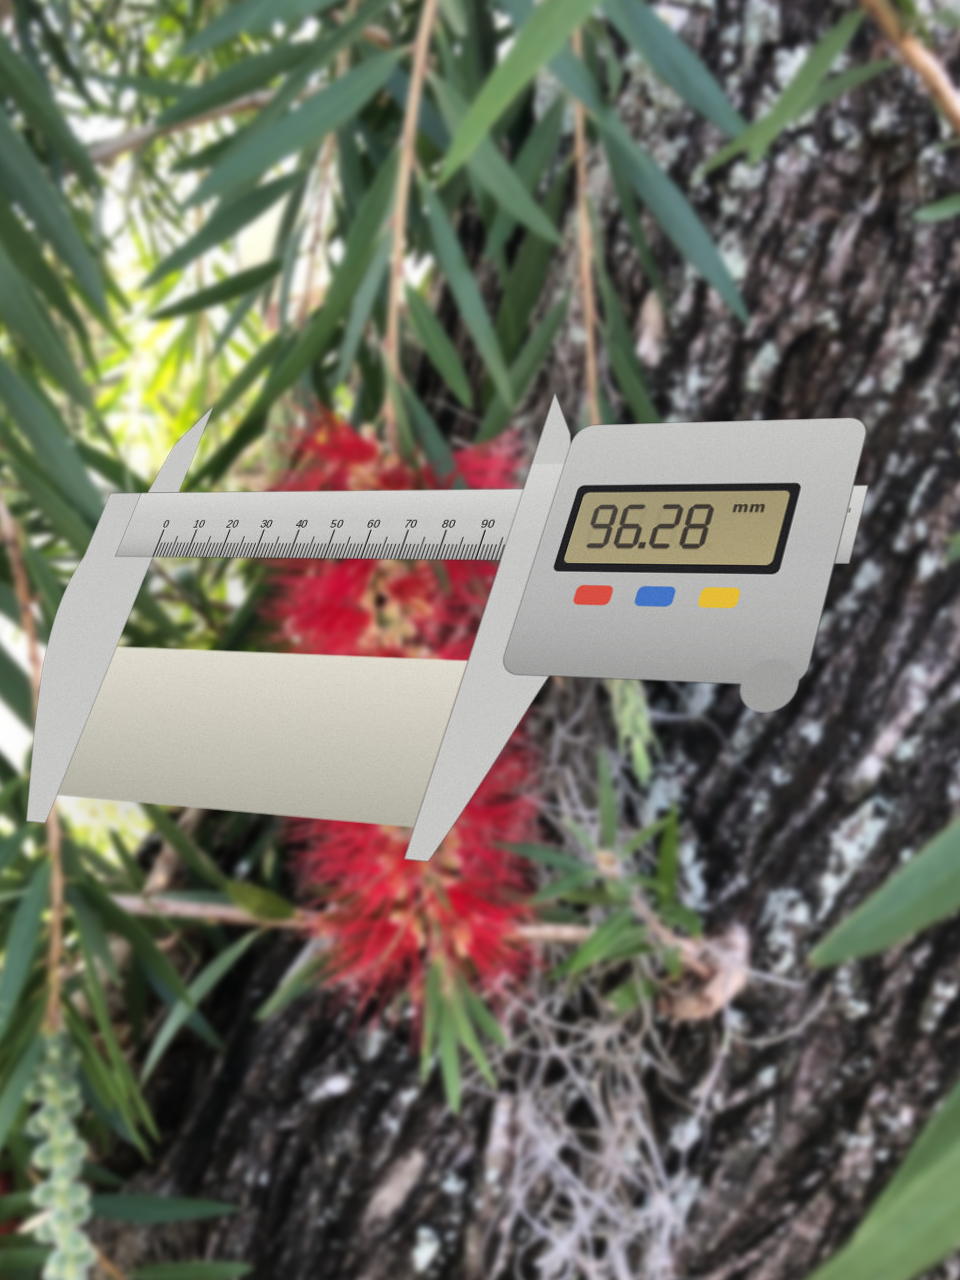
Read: 96.28mm
